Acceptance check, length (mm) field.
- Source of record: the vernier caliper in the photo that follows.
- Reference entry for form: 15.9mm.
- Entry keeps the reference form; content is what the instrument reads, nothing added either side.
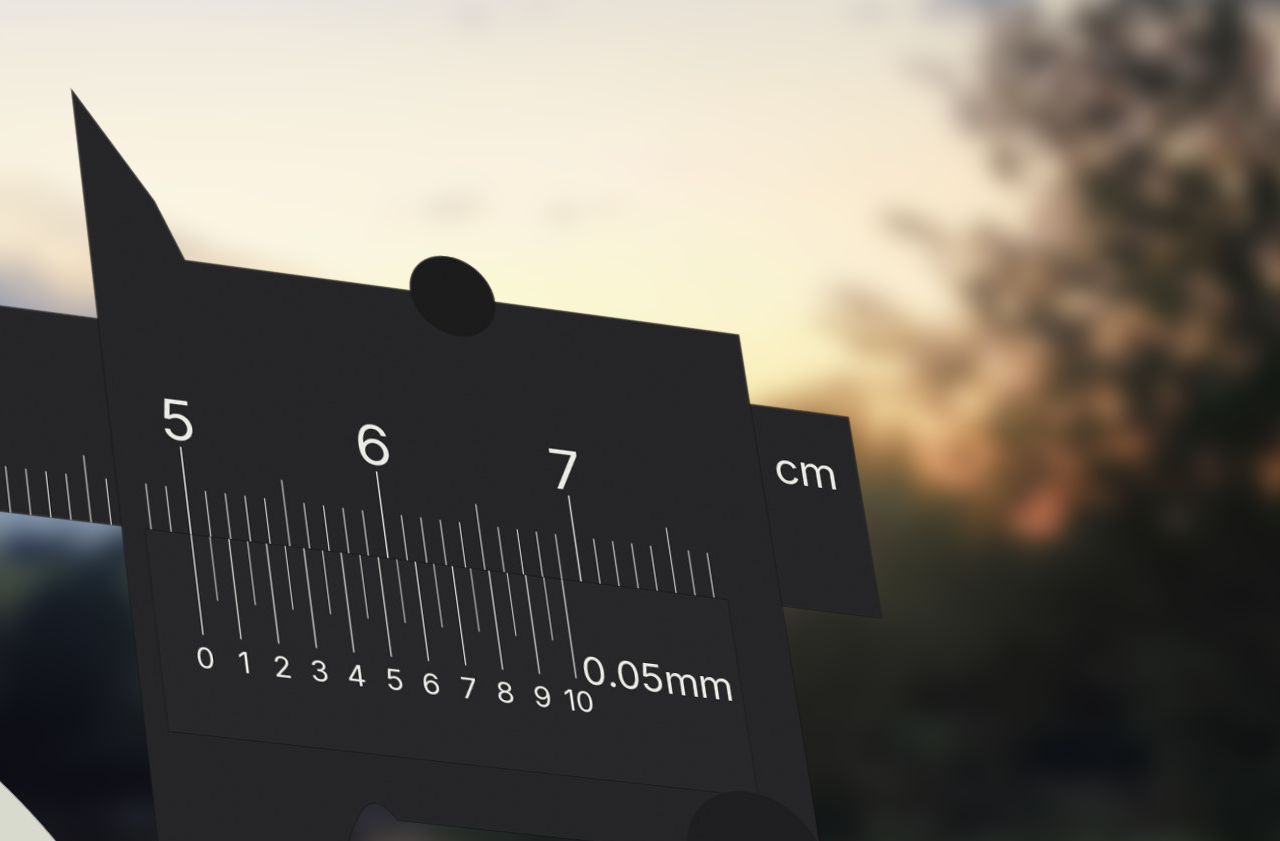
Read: 50.0mm
